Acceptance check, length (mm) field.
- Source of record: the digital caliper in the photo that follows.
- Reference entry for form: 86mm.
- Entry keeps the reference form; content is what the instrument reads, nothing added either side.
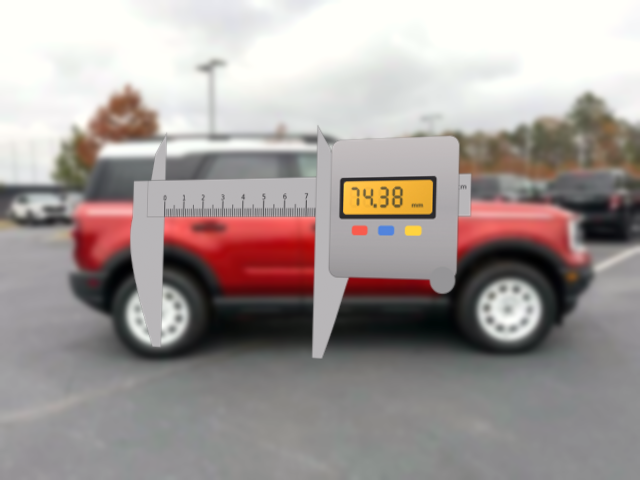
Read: 74.38mm
